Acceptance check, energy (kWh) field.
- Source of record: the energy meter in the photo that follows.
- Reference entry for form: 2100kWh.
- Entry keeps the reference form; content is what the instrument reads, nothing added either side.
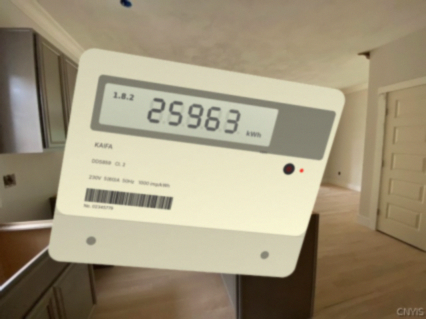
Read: 25963kWh
